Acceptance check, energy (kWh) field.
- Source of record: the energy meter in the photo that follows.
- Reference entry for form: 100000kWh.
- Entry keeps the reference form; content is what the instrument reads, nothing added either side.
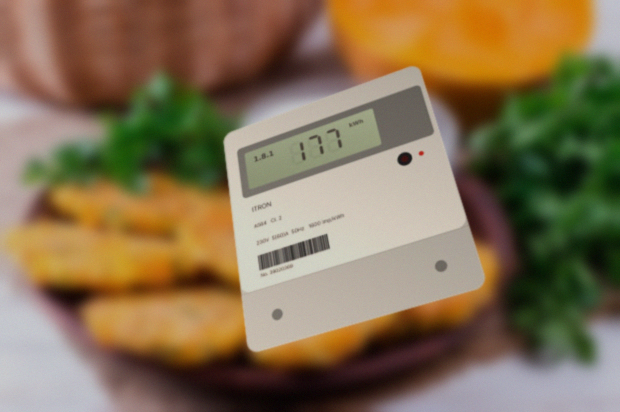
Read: 177kWh
